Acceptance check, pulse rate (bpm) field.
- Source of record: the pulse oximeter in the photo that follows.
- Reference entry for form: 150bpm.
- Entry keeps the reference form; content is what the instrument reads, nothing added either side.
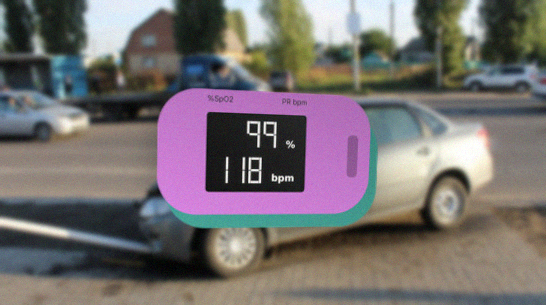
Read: 118bpm
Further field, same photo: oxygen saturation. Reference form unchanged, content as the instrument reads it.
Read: 99%
